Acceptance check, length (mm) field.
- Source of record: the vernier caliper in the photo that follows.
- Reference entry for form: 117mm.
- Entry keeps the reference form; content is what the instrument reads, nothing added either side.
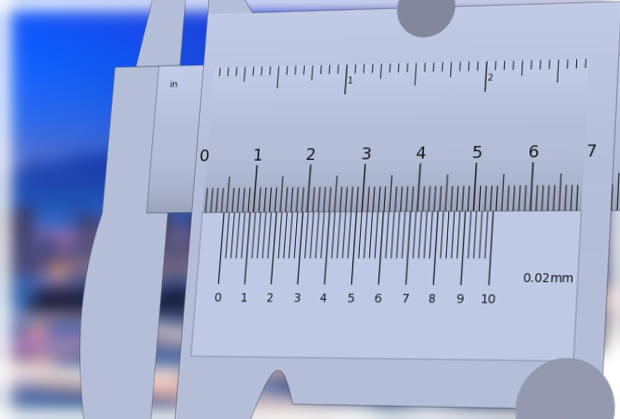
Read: 4.5mm
